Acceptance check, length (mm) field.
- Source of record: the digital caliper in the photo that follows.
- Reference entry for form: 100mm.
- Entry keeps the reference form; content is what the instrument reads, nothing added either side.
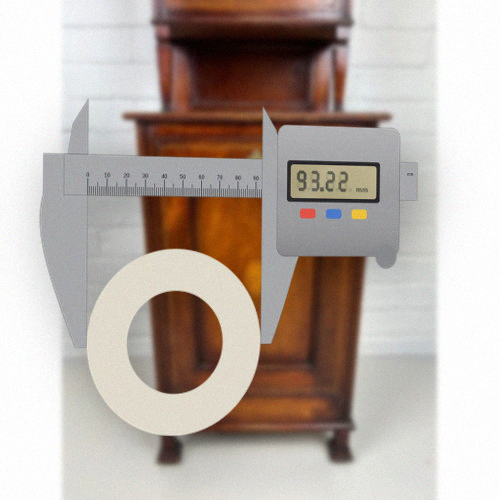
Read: 93.22mm
